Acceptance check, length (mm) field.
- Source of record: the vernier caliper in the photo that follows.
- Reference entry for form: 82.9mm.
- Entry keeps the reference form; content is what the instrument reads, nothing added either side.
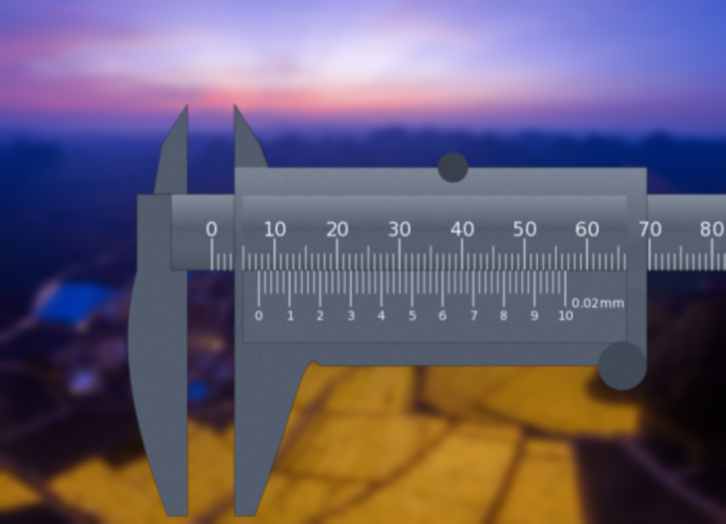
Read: 7.5mm
